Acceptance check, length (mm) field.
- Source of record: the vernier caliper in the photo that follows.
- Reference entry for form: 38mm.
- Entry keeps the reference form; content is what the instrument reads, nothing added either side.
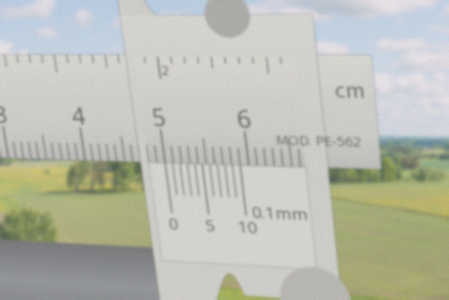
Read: 50.0mm
